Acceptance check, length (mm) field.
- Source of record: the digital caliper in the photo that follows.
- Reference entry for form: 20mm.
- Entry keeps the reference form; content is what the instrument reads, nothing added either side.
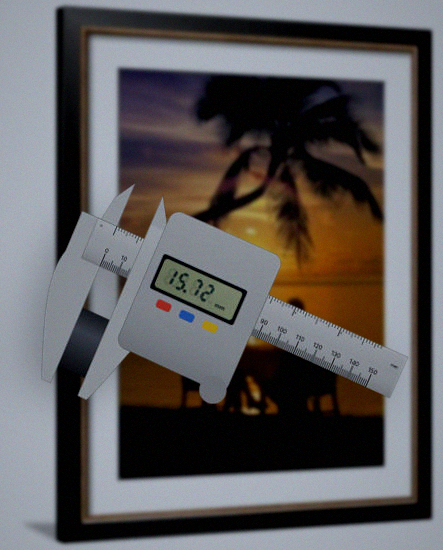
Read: 15.72mm
